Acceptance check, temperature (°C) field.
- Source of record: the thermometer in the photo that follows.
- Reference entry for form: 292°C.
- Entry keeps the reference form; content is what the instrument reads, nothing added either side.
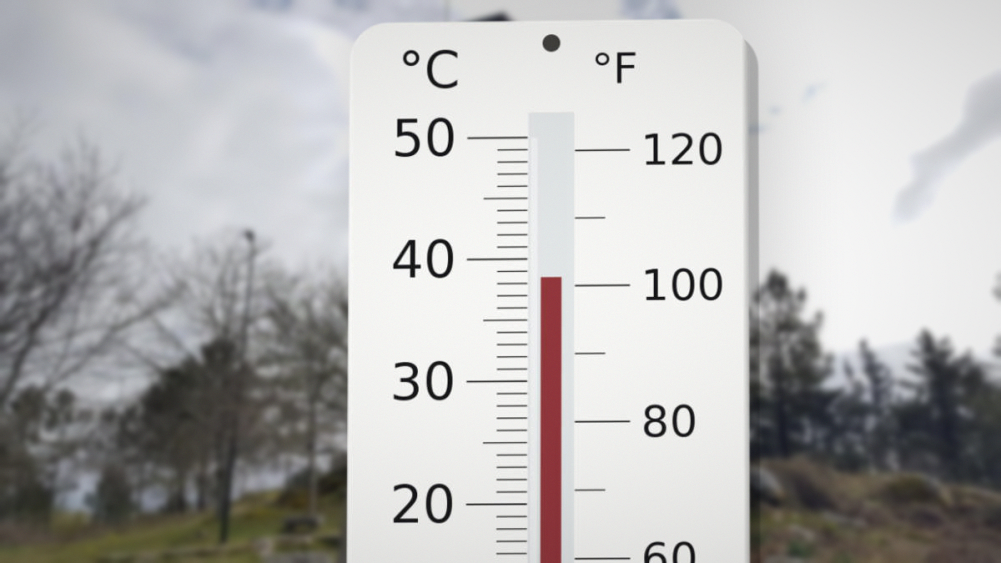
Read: 38.5°C
